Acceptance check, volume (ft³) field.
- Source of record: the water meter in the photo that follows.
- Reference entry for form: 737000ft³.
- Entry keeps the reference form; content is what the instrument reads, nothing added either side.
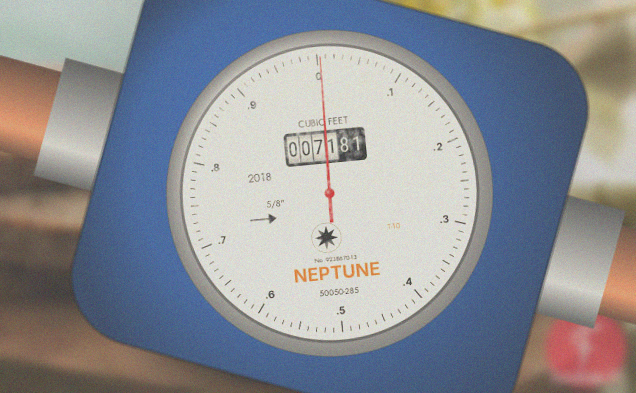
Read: 7181.00ft³
